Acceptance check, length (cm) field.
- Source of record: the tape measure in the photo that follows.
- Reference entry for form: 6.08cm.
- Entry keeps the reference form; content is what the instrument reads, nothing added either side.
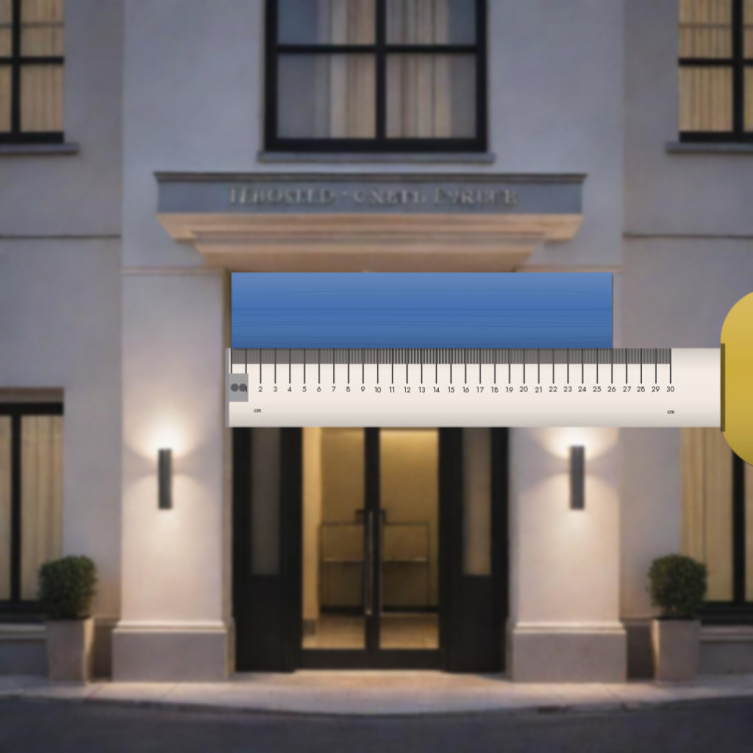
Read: 26cm
